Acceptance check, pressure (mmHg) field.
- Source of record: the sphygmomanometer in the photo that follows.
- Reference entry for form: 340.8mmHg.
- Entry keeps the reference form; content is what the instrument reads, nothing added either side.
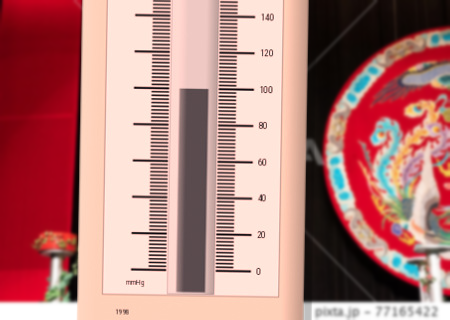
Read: 100mmHg
